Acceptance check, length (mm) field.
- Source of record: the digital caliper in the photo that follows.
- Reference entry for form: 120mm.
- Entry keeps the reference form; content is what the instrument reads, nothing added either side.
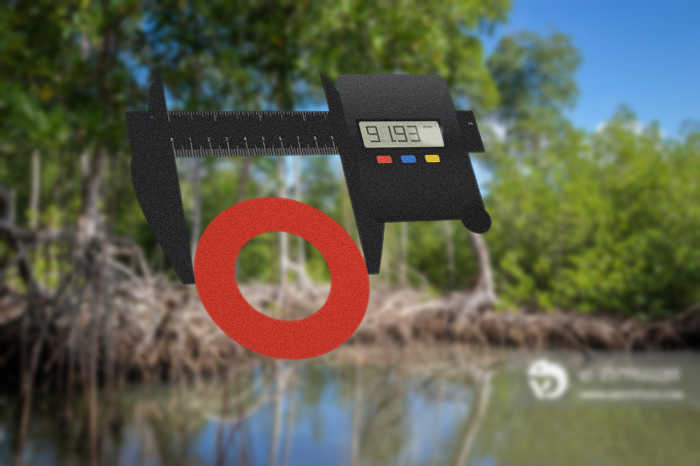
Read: 91.93mm
